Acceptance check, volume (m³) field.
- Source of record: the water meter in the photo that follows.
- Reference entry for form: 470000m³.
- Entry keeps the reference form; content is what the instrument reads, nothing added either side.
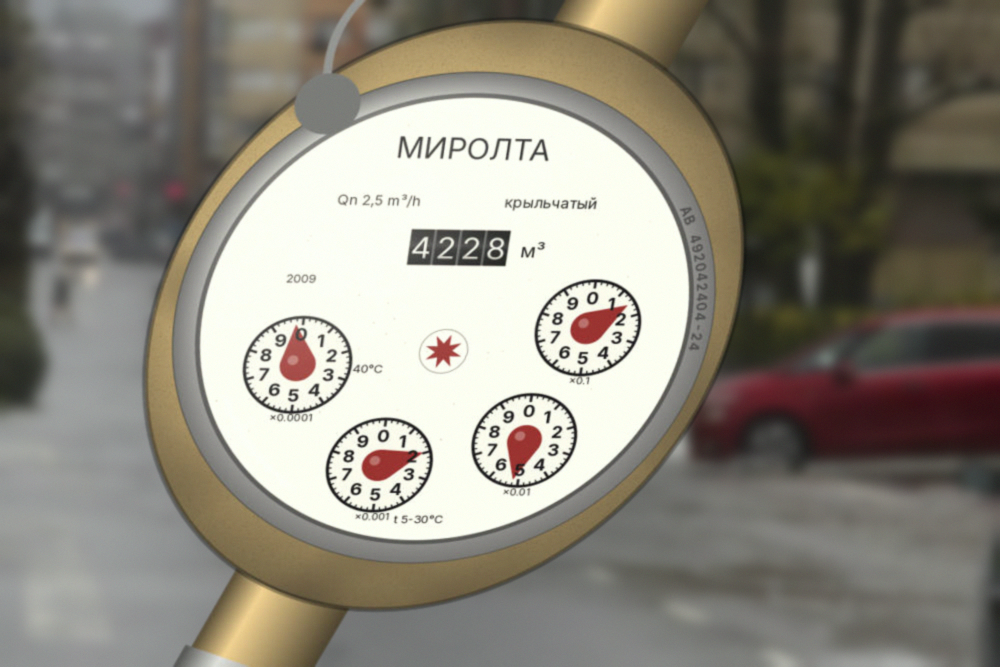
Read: 4228.1519m³
